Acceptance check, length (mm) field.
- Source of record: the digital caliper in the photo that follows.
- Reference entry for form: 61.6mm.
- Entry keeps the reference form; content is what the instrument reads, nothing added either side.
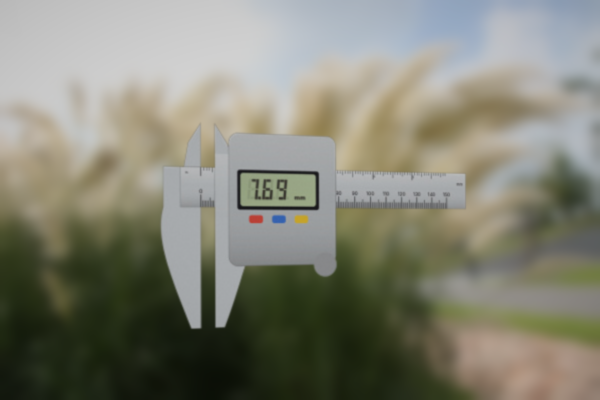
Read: 7.69mm
